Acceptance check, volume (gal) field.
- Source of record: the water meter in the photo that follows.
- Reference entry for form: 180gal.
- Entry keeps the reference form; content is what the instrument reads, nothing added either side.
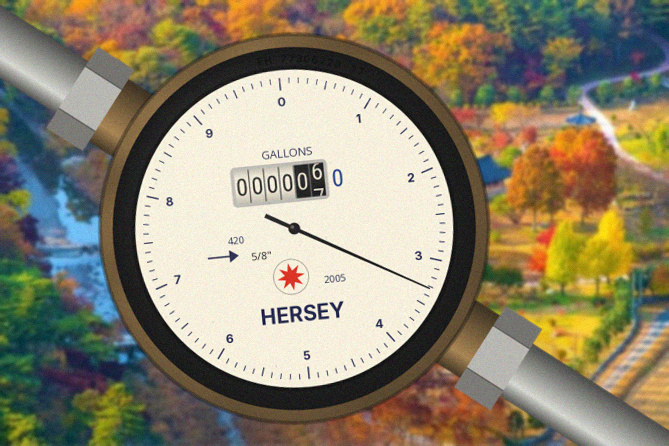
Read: 63.3gal
